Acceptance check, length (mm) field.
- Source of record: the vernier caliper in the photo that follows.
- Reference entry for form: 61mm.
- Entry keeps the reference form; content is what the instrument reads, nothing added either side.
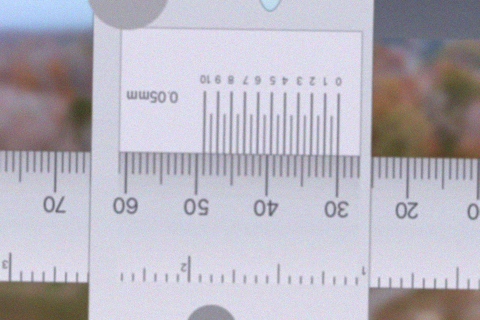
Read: 30.0mm
